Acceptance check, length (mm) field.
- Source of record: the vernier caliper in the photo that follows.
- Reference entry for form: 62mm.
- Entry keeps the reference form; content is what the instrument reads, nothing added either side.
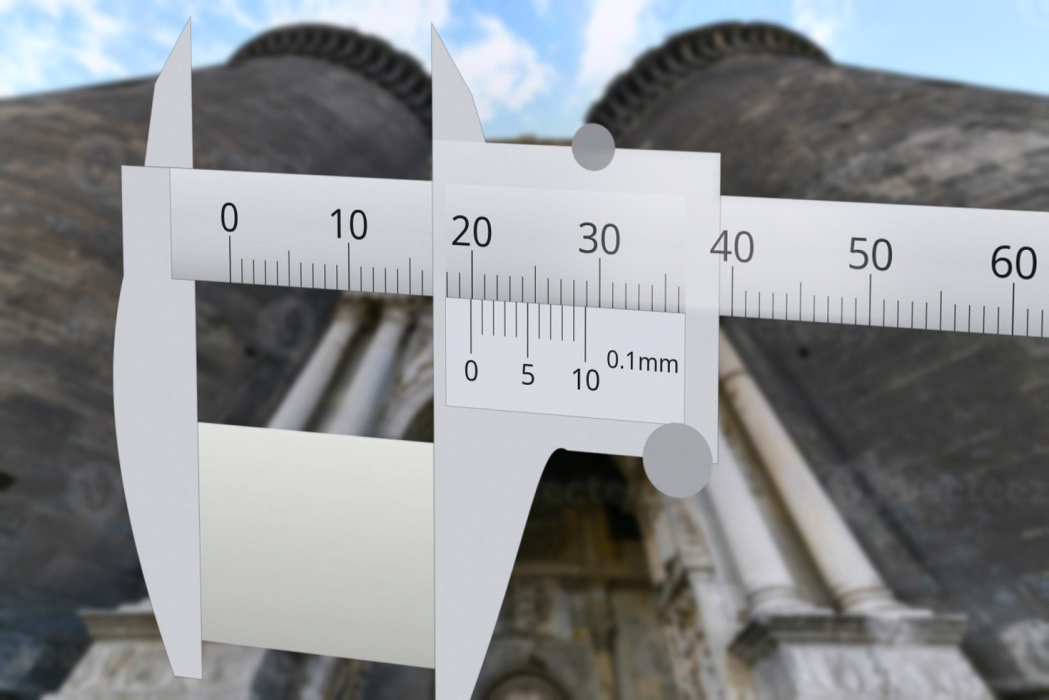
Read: 19.9mm
